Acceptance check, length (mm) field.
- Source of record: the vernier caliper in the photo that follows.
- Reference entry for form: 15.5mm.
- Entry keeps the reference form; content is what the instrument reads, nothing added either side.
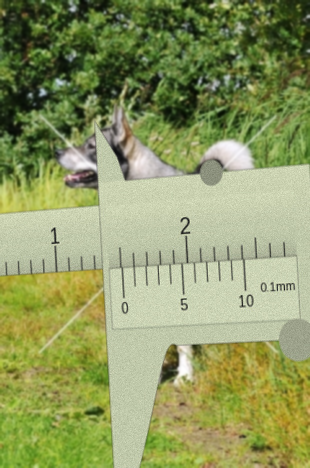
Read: 15.1mm
